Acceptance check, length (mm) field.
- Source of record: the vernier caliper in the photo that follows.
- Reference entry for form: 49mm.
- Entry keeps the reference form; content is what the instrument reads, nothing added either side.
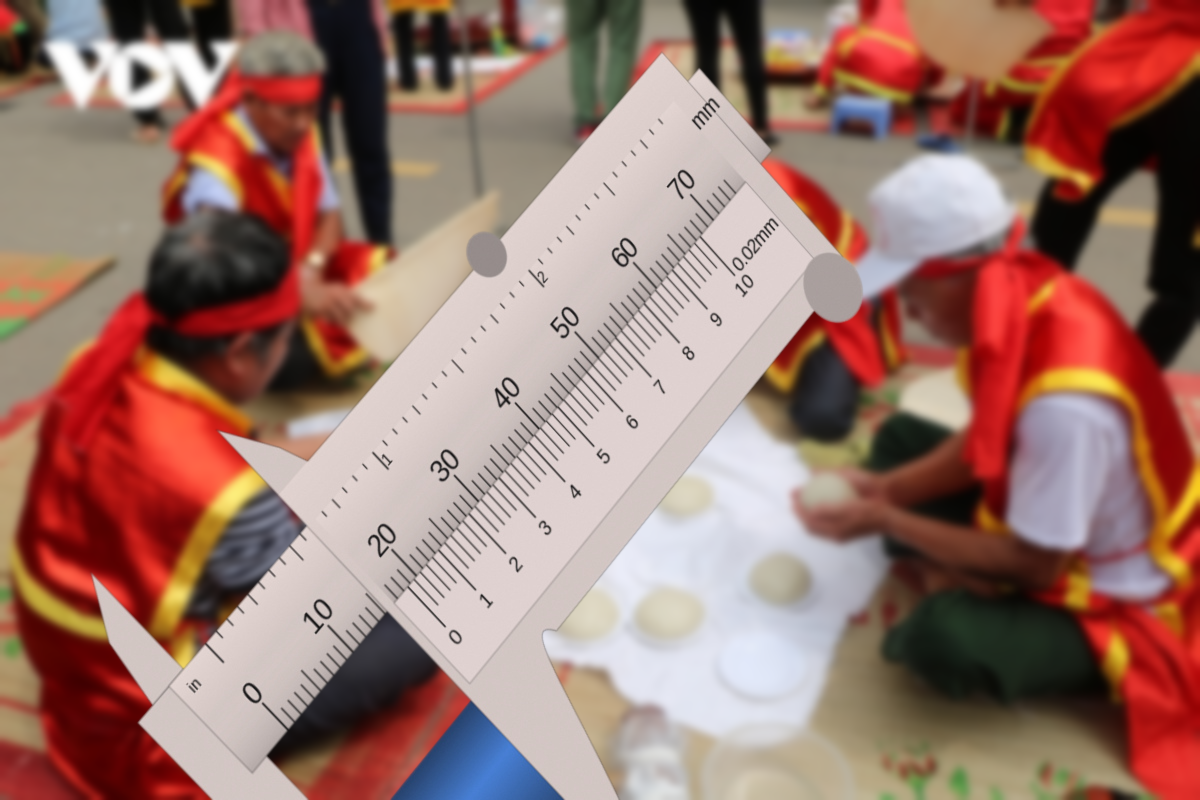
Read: 18.6mm
